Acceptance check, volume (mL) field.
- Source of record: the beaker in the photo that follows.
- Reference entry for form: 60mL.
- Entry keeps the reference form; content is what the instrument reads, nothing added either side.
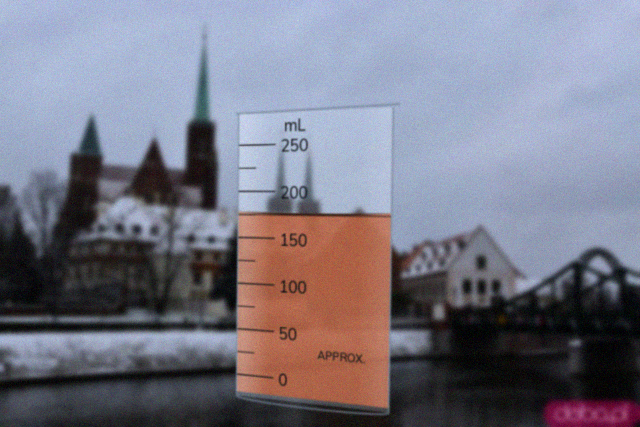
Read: 175mL
